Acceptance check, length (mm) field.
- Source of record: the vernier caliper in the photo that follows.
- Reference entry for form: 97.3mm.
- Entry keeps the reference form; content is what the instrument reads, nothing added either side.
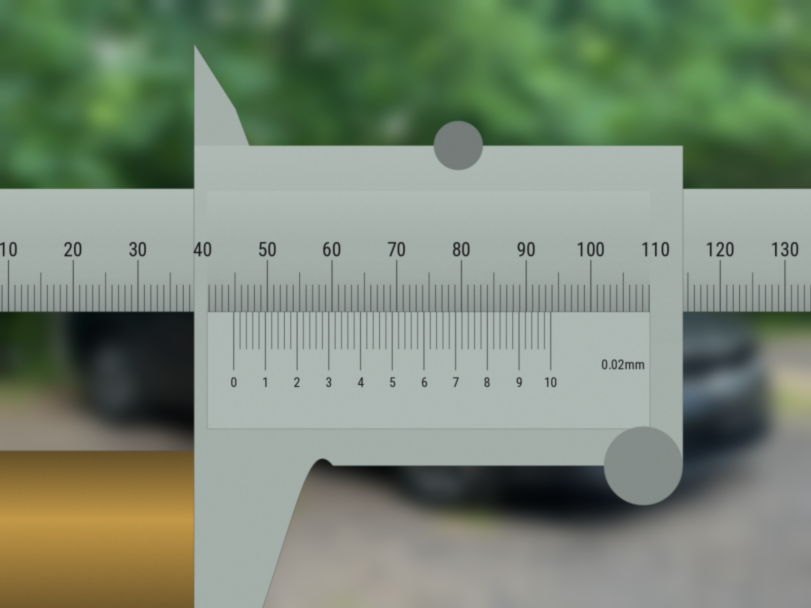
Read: 44.8mm
